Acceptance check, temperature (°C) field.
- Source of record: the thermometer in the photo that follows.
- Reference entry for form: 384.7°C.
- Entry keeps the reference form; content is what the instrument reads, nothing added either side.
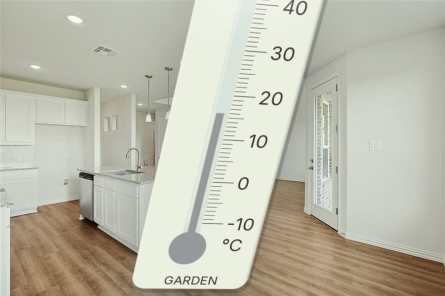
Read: 16°C
